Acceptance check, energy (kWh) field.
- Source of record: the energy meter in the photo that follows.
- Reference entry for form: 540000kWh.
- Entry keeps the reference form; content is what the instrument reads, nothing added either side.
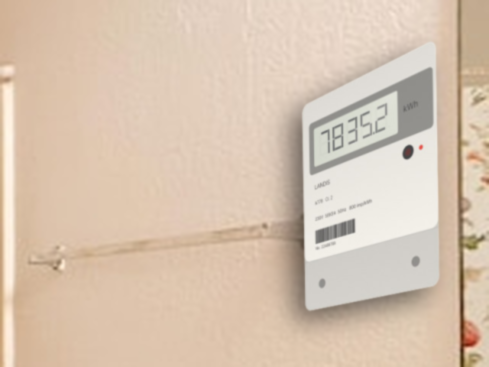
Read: 7835.2kWh
